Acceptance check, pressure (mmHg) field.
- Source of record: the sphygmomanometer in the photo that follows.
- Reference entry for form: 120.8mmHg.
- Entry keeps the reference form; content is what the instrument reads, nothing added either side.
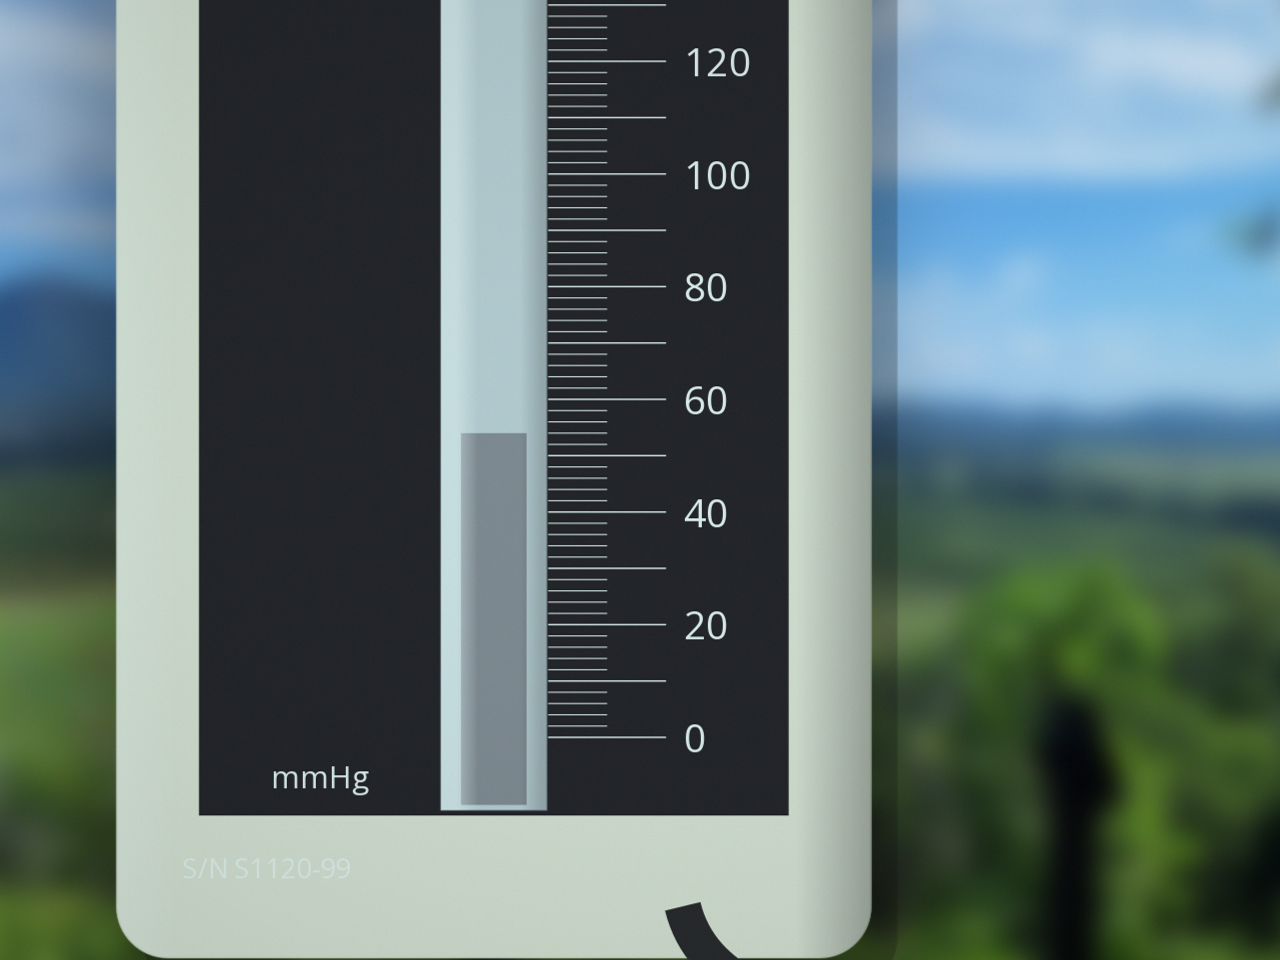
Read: 54mmHg
